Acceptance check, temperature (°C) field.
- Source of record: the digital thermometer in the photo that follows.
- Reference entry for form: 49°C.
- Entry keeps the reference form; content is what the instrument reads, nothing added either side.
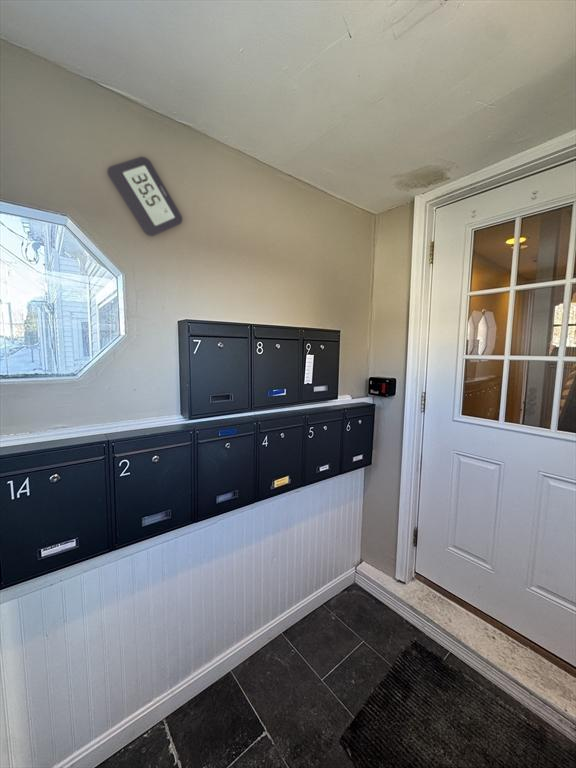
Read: 35.5°C
